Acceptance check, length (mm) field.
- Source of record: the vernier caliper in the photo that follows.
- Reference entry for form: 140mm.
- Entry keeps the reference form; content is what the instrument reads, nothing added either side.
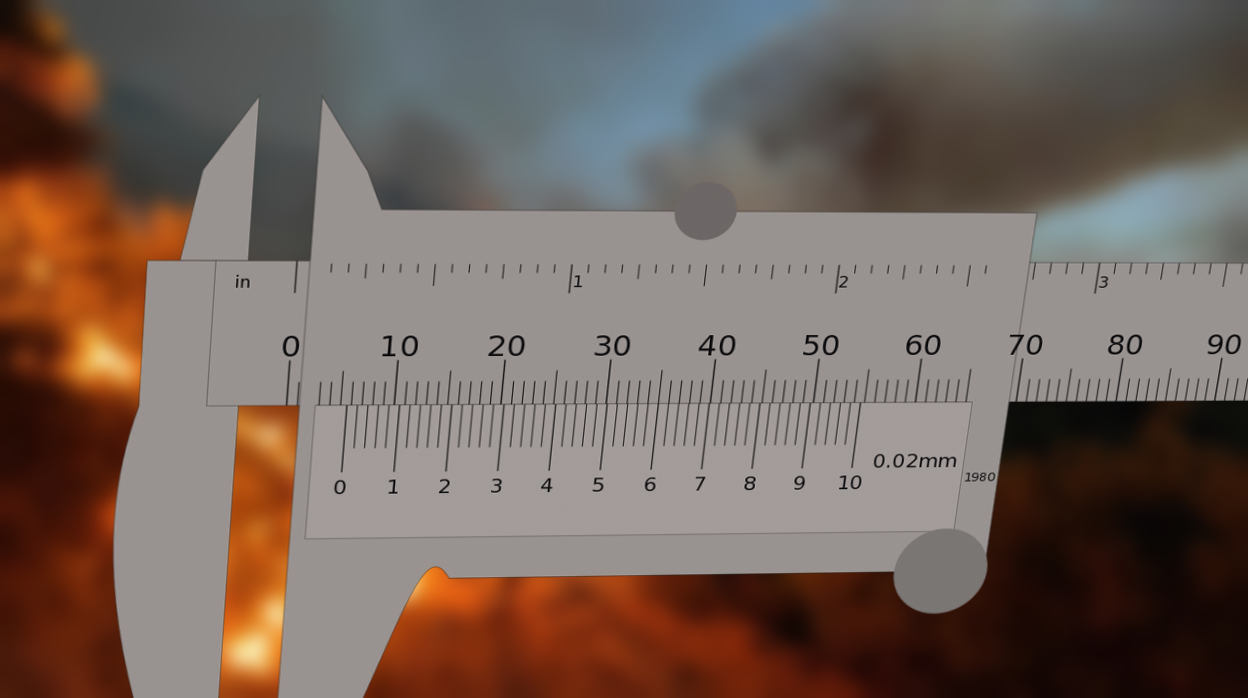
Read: 5.6mm
